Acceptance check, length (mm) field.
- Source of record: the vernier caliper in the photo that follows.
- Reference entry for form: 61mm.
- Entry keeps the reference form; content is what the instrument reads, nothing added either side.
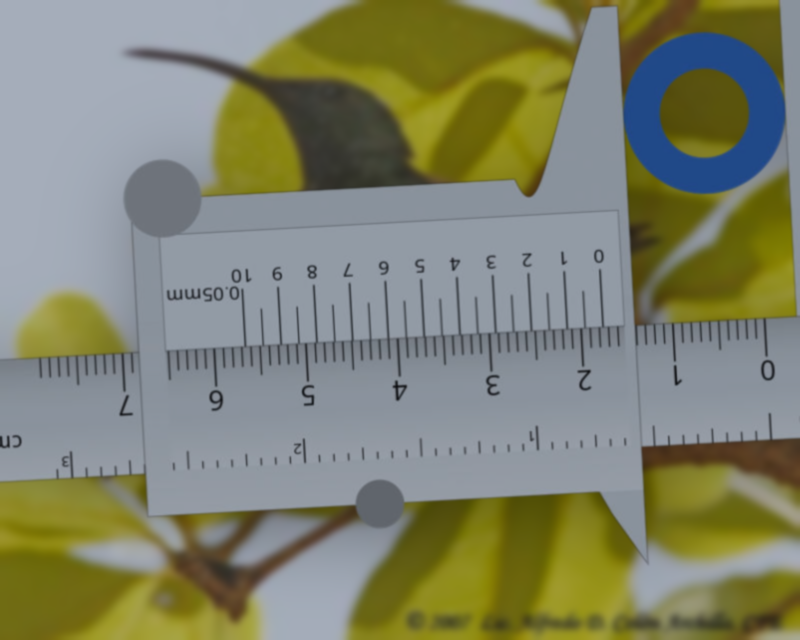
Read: 17.6mm
